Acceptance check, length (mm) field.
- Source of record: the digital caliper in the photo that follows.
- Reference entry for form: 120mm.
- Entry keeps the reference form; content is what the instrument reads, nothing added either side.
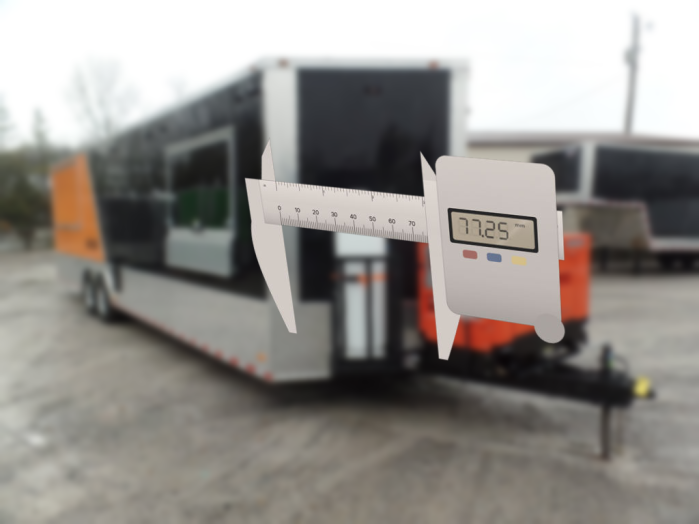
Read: 77.25mm
